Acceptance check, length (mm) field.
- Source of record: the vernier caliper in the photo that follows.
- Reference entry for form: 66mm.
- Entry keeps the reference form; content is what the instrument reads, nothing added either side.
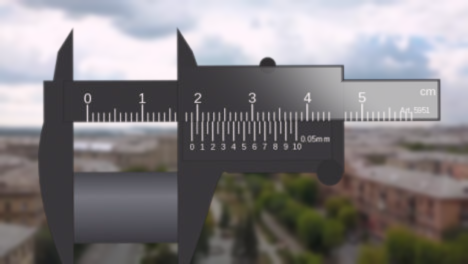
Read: 19.0mm
